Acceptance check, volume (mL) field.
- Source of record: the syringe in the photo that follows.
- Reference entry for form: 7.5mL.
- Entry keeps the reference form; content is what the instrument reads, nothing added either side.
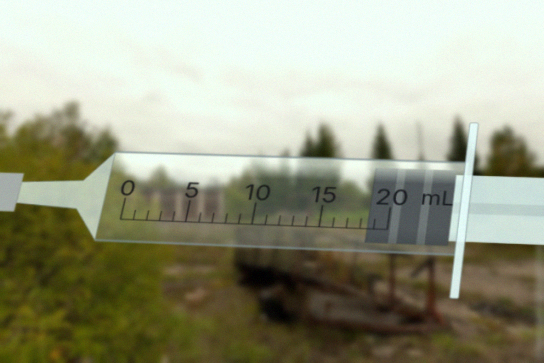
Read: 18.5mL
